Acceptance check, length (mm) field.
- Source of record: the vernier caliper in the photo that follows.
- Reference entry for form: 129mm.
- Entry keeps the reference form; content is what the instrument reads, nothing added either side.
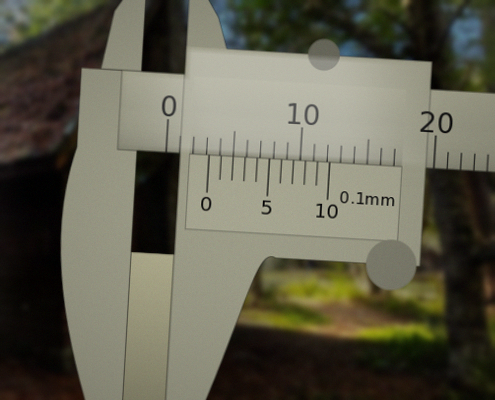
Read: 3.2mm
